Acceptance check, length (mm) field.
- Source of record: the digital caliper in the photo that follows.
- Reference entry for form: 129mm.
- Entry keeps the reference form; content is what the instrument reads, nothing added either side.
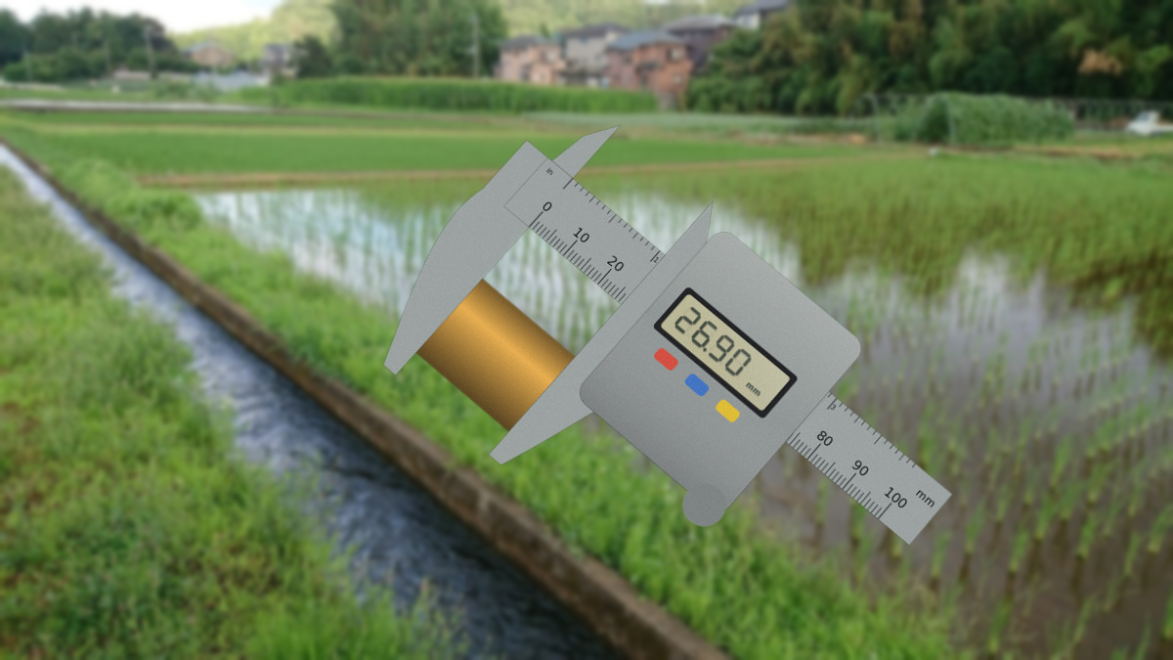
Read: 26.90mm
